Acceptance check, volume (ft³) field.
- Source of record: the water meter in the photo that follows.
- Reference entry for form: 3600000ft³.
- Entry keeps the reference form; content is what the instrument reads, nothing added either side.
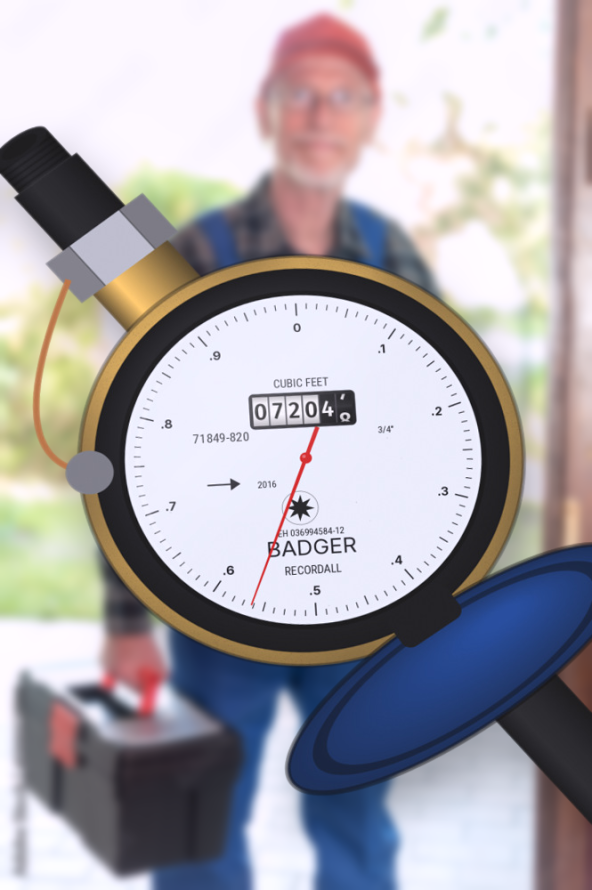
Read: 72047.56ft³
